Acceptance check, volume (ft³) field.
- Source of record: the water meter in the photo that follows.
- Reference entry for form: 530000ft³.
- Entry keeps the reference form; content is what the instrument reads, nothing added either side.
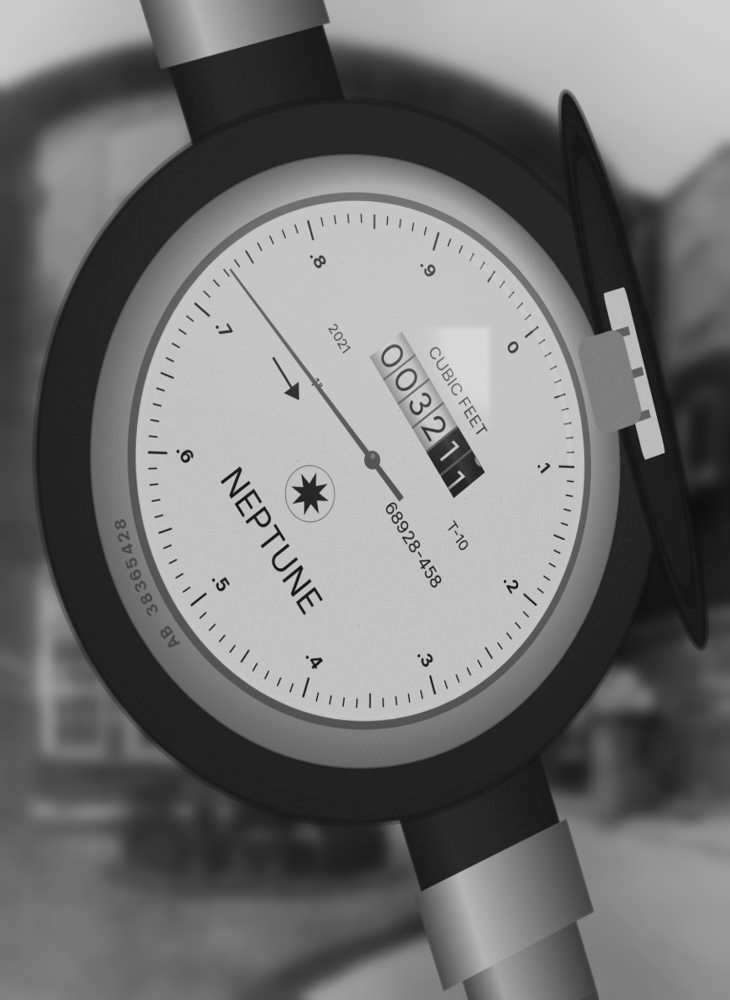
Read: 3210.73ft³
